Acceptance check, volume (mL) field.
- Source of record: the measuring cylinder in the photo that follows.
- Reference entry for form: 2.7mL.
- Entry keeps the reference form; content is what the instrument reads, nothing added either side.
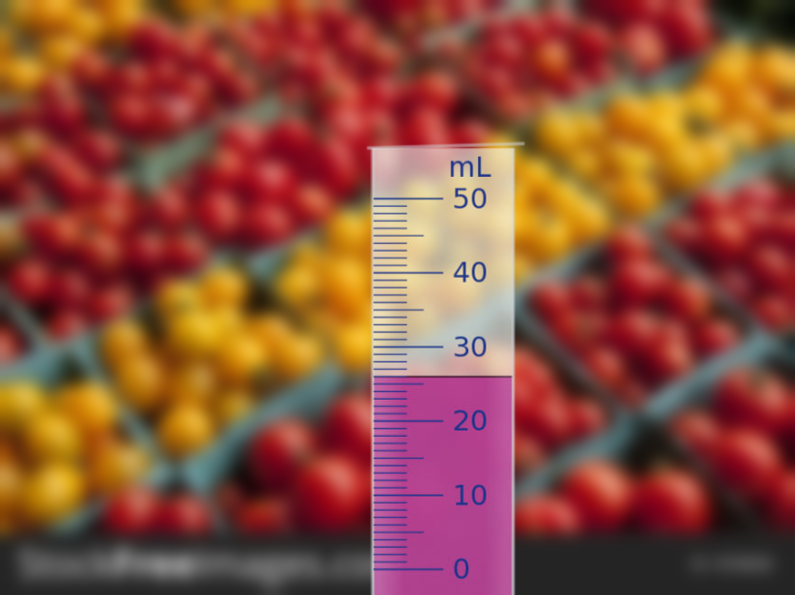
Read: 26mL
